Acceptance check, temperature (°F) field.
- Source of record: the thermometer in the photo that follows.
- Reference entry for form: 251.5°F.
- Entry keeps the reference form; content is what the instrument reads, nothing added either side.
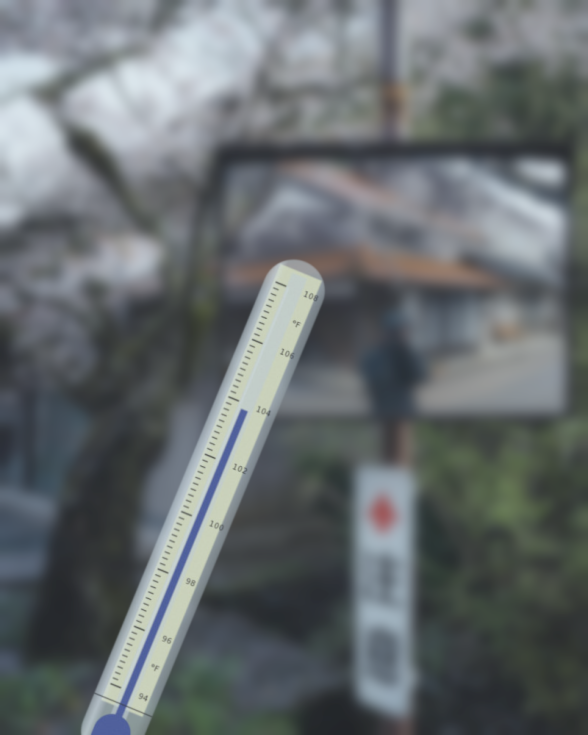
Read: 103.8°F
